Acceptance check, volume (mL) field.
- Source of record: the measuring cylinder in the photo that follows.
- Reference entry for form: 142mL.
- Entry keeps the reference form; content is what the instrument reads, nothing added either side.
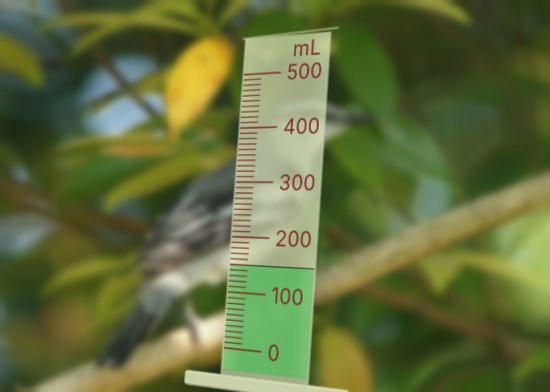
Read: 150mL
